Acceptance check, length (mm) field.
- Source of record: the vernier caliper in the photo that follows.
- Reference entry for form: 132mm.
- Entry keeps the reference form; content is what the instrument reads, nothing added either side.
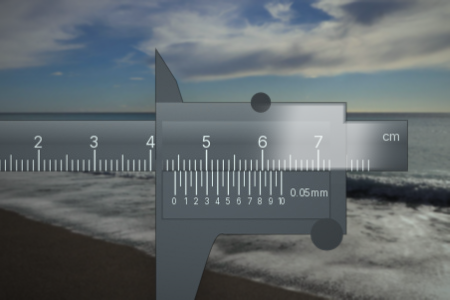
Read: 44.4mm
